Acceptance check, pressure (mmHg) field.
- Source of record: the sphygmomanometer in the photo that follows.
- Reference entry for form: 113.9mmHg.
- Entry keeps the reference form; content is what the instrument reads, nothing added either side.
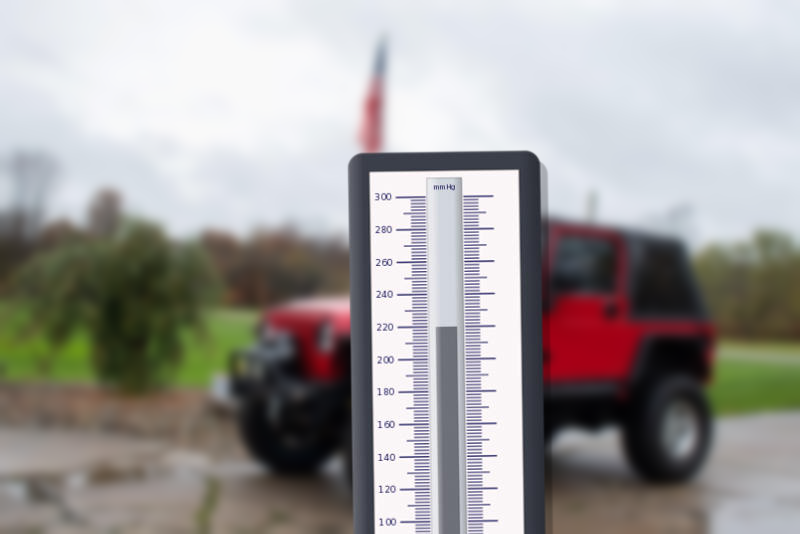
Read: 220mmHg
